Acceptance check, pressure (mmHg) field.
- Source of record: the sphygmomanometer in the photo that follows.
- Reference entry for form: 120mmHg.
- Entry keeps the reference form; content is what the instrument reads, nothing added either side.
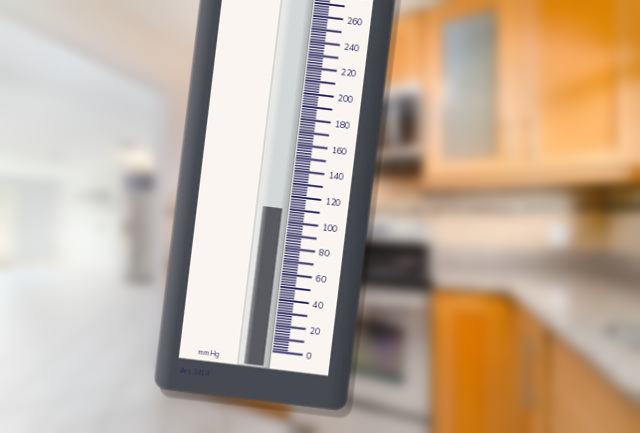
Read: 110mmHg
